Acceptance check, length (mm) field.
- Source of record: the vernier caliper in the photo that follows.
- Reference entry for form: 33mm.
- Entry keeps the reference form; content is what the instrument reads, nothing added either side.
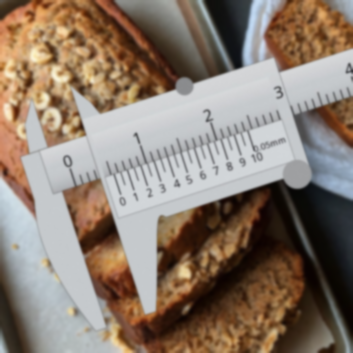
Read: 5.4mm
